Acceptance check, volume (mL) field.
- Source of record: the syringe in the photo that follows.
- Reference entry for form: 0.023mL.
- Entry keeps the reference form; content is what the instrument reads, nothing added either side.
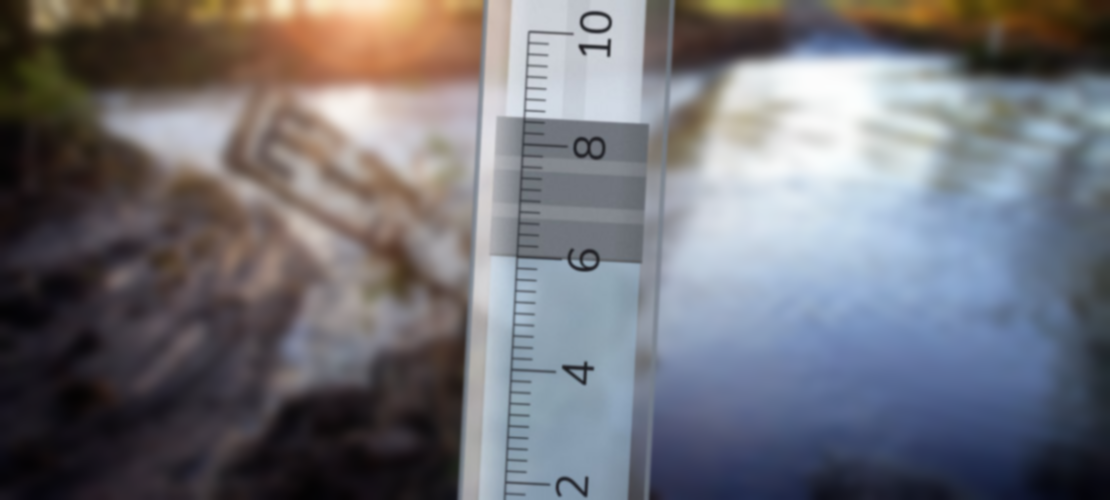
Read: 6mL
